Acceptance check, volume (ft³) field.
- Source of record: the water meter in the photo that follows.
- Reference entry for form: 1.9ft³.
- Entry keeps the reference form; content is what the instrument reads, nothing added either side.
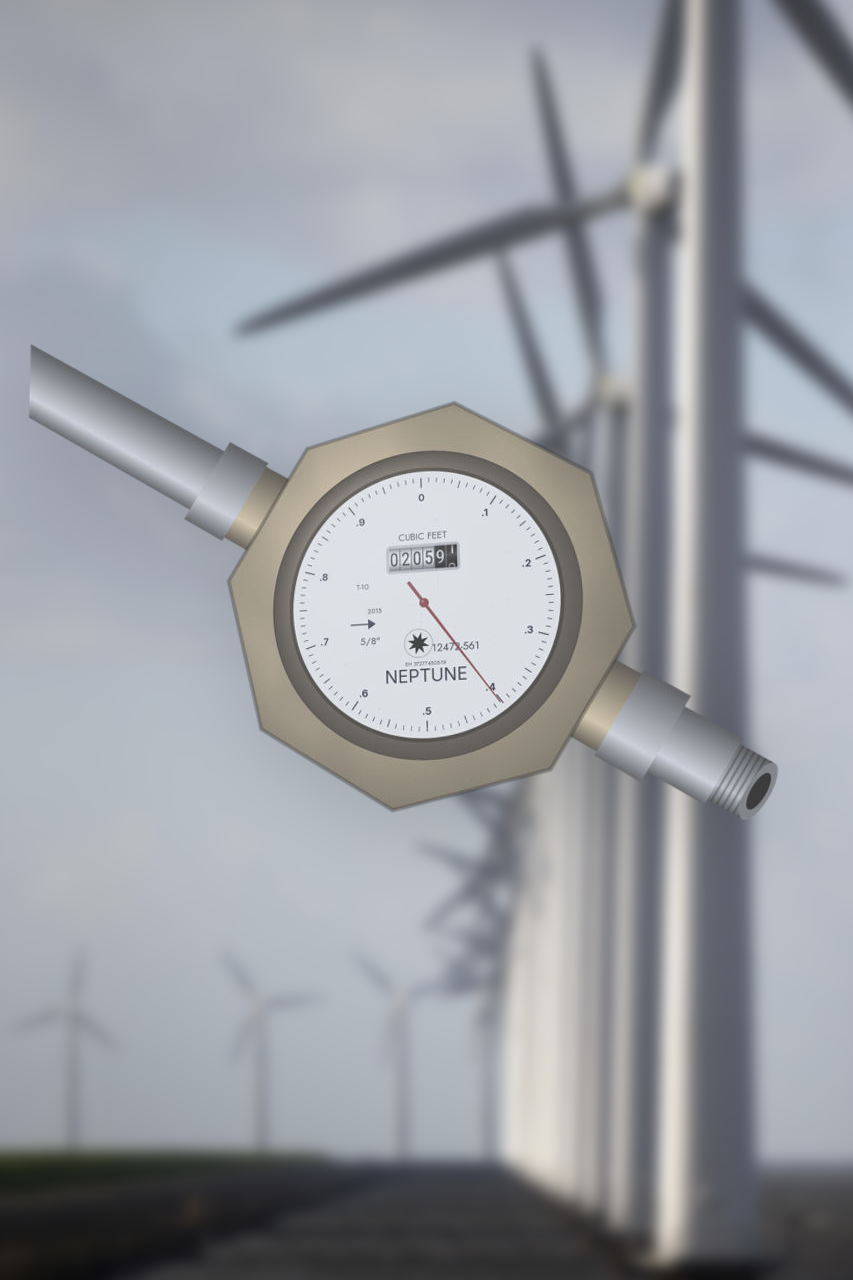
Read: 20591.40ft³
